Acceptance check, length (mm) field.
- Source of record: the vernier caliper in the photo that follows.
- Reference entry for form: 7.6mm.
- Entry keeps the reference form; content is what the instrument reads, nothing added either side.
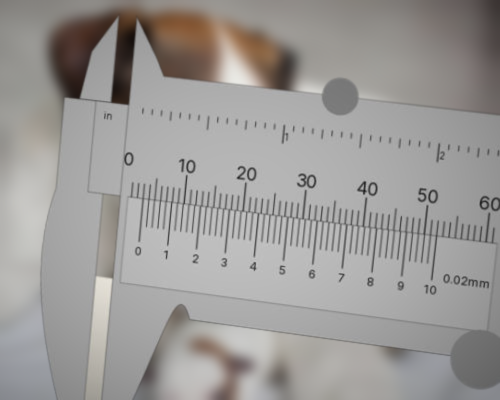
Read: 3.0mm
